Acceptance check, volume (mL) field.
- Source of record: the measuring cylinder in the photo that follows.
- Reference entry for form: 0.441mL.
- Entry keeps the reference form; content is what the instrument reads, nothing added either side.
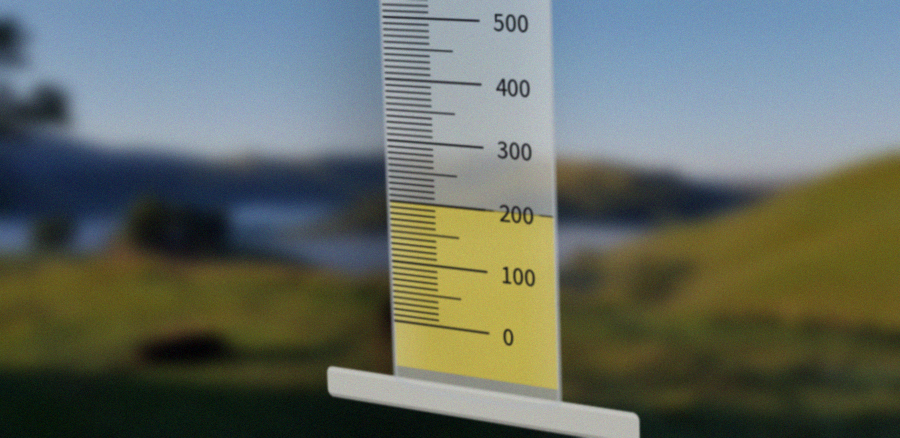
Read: 200mL
